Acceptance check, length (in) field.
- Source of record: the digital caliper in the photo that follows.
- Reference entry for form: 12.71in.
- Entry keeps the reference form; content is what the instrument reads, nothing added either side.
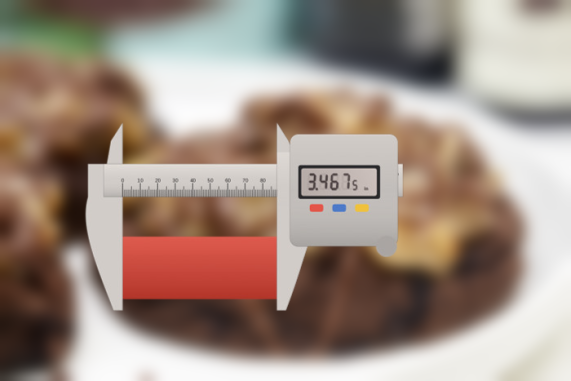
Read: 3.4675in
